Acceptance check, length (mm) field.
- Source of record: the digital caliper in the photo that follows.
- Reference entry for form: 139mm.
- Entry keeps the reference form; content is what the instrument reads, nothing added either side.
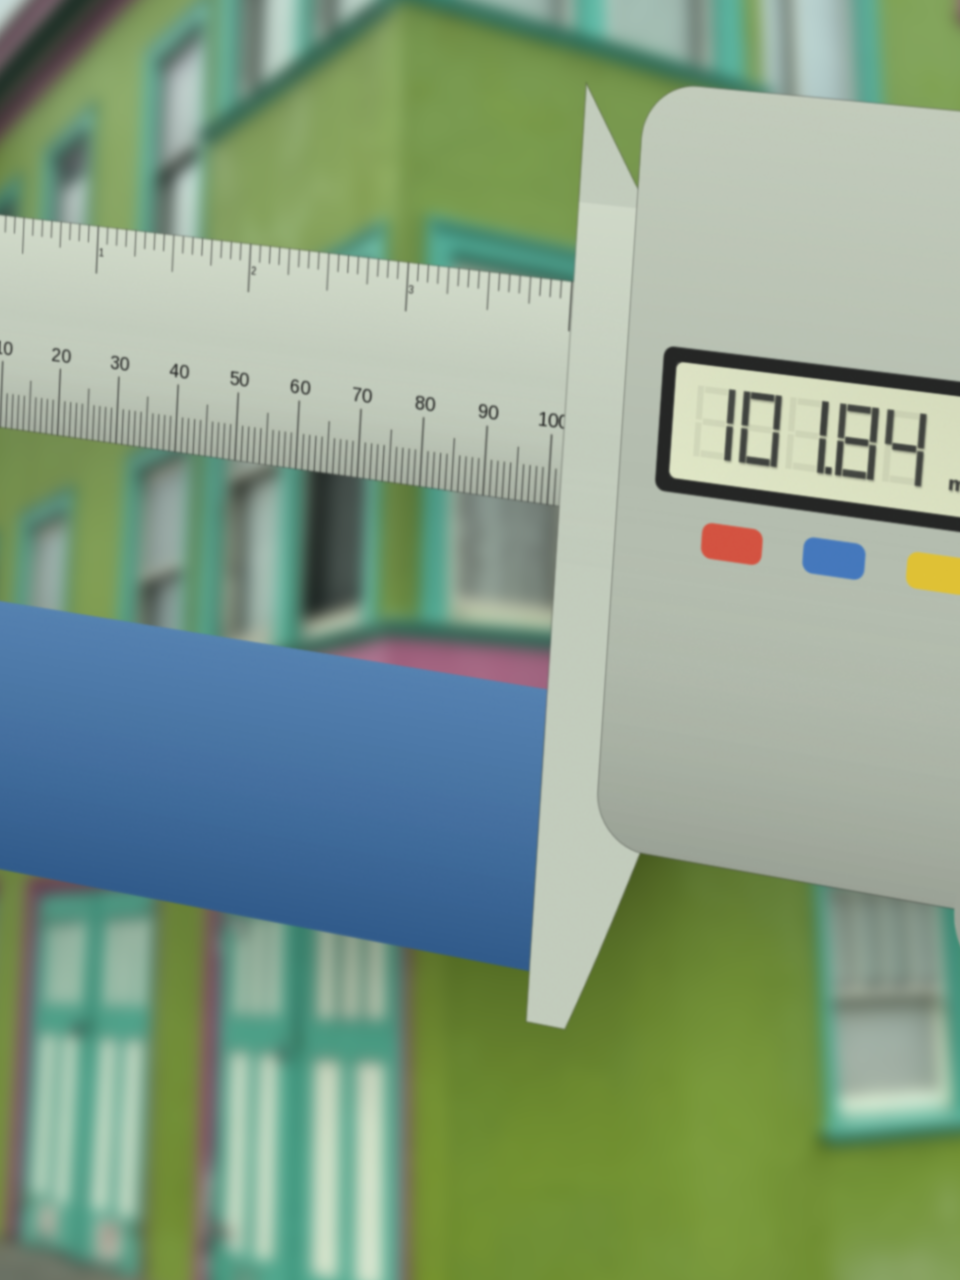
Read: 101.84mm
